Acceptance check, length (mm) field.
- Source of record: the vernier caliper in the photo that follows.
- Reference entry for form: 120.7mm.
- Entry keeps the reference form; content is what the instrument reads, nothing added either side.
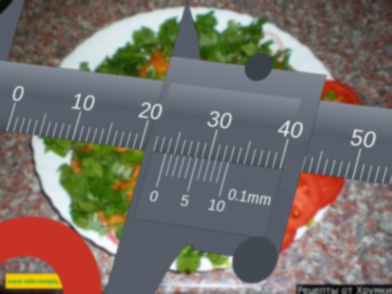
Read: 23.8mm
